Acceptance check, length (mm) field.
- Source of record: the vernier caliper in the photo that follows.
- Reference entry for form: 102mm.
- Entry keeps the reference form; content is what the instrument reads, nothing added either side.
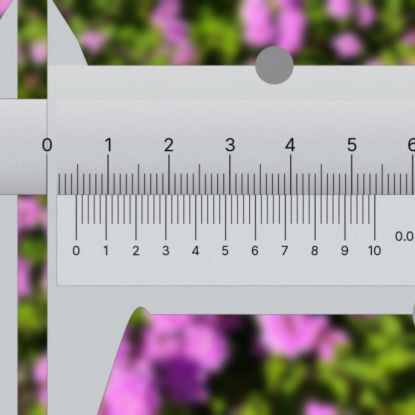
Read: 4.8mm
